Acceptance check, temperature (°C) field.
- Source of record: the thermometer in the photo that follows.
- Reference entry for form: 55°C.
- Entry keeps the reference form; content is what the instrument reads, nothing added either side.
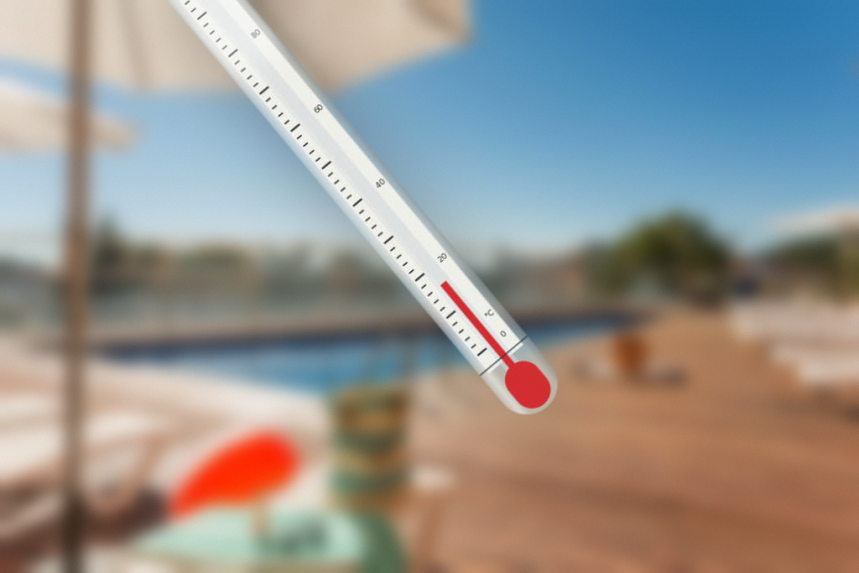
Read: 16°C
